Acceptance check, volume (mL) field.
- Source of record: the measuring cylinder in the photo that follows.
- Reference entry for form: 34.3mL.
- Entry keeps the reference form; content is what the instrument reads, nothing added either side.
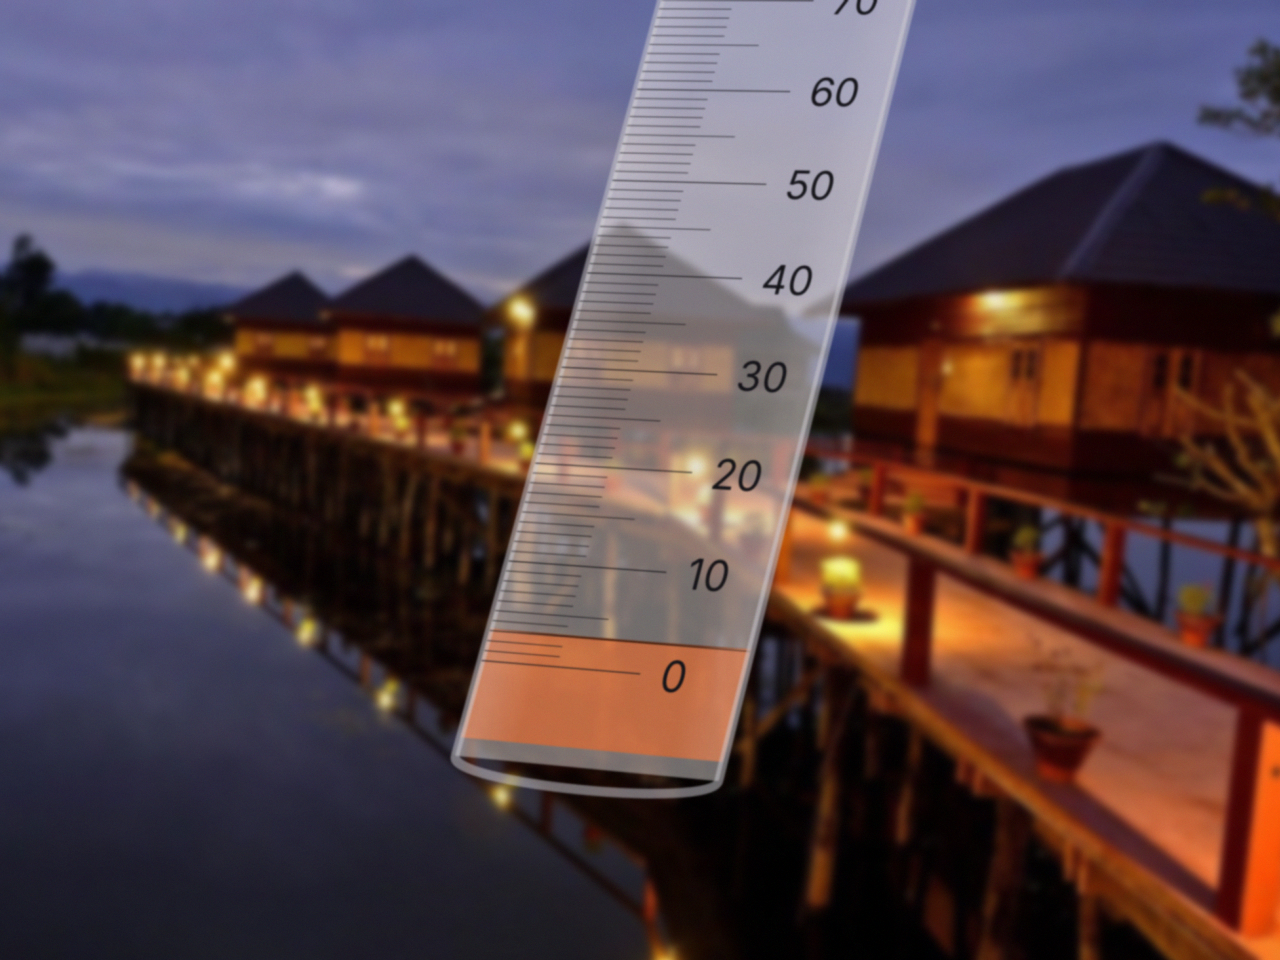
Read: 3mL
